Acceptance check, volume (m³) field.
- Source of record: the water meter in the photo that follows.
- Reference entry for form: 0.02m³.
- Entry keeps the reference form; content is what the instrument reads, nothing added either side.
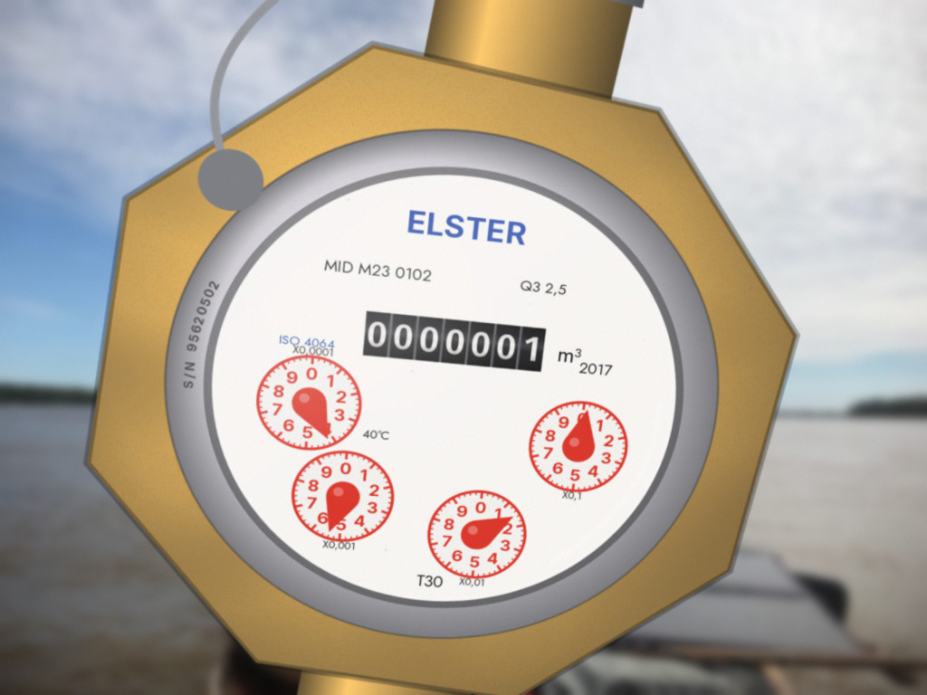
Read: 1.0154m³
